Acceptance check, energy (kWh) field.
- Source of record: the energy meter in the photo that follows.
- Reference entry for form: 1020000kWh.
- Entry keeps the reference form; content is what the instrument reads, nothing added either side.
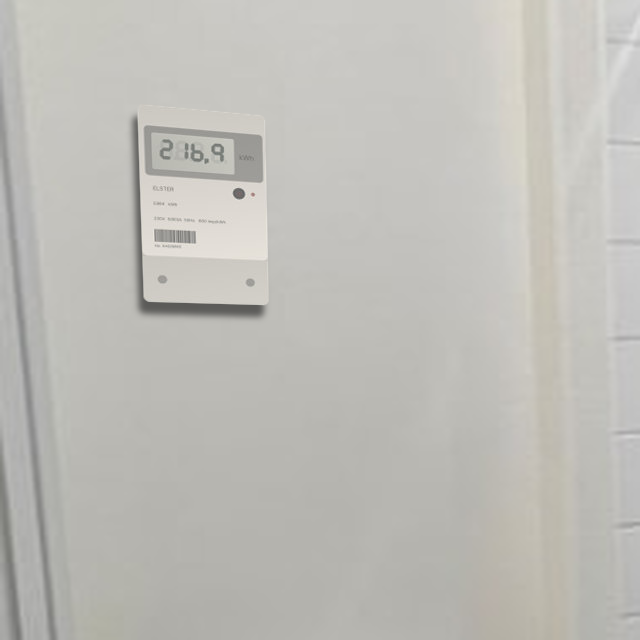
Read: 216.9kWh
